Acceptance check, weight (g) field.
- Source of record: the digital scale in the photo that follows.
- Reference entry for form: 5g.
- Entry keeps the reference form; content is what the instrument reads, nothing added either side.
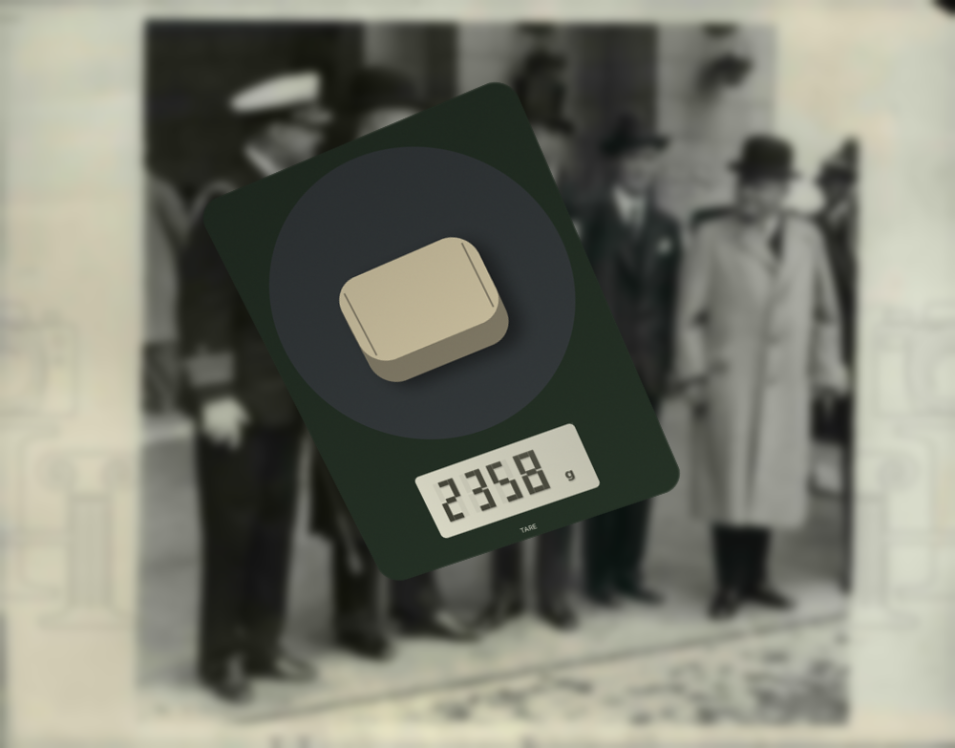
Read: 2358g
